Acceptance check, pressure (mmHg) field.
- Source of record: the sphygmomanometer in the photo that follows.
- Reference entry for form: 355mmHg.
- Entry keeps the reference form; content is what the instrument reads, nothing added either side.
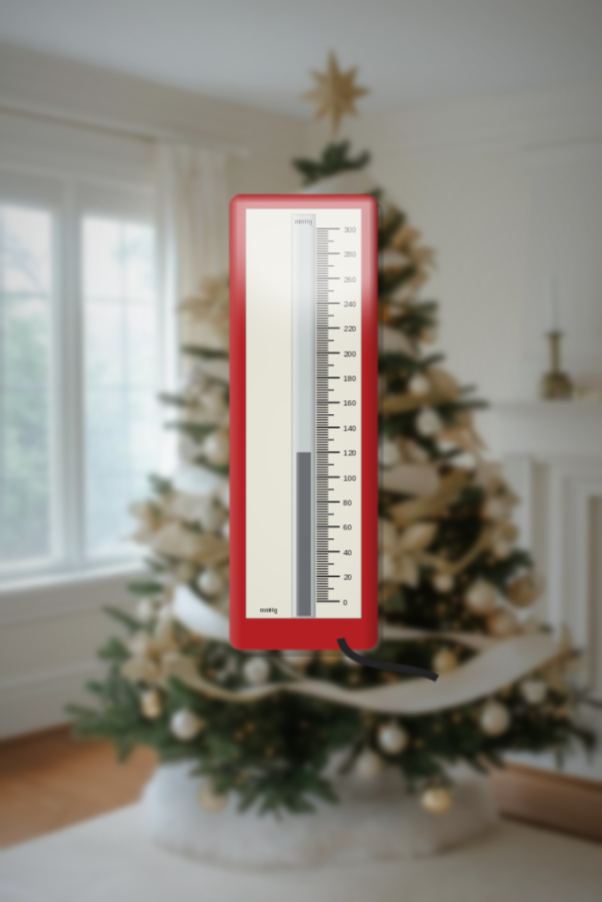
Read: 120mmHg
